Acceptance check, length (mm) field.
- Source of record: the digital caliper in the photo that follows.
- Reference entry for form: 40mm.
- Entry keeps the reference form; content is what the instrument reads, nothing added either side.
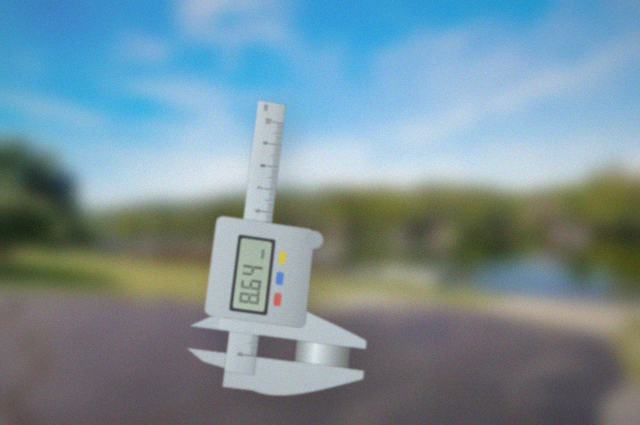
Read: 8.64mm
